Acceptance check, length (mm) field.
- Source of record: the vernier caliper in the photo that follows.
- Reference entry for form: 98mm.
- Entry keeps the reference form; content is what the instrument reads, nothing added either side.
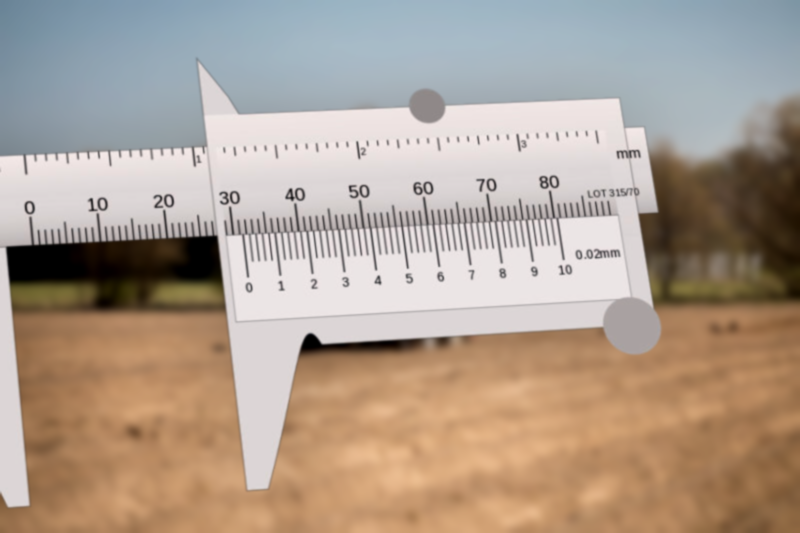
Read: 31.5mm
